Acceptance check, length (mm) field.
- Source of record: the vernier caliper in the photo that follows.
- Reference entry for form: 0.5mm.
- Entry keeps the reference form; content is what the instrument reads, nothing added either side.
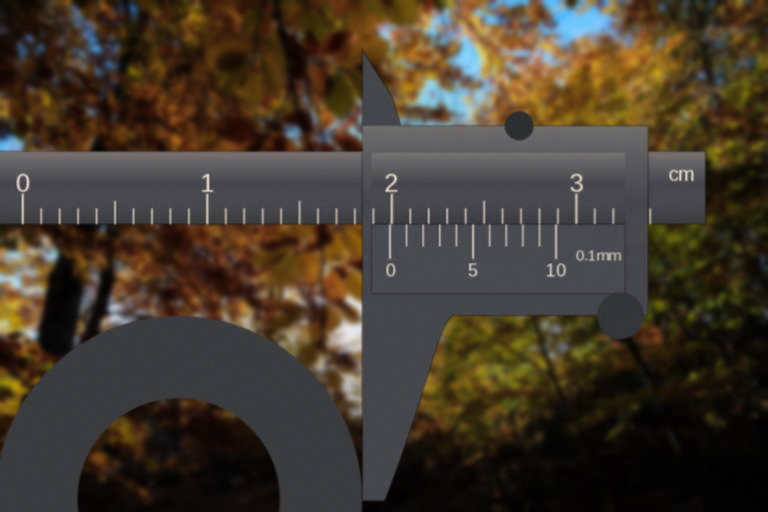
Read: 19.9mm
